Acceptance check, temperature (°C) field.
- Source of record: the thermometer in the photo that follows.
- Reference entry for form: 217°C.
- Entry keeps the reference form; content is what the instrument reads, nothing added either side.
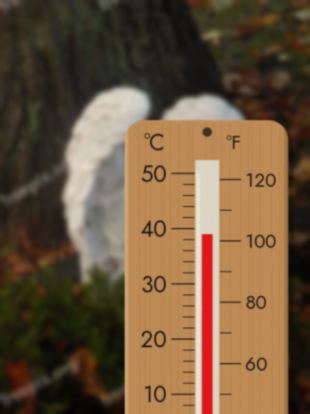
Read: 39°C
